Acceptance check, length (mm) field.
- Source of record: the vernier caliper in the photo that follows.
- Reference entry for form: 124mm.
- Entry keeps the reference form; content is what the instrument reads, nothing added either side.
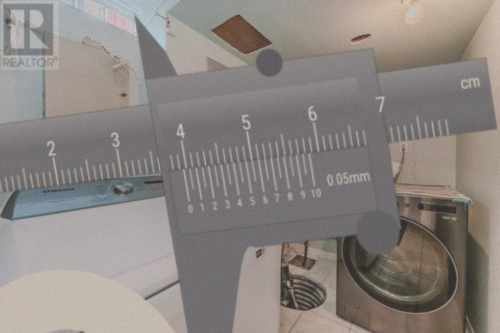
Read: 39.6mm
